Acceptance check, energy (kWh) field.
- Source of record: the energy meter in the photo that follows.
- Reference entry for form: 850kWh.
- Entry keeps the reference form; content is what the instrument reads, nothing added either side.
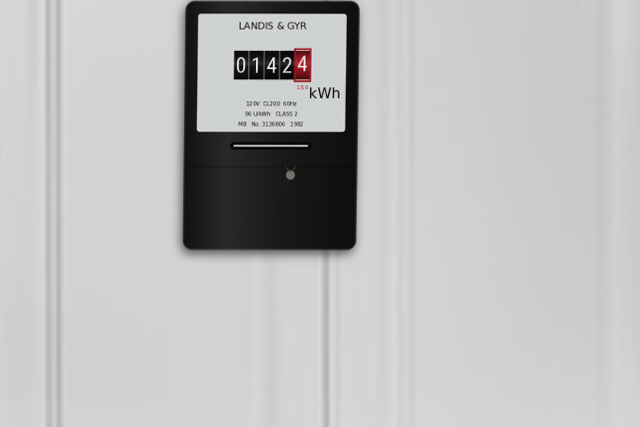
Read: 142.4kWh
